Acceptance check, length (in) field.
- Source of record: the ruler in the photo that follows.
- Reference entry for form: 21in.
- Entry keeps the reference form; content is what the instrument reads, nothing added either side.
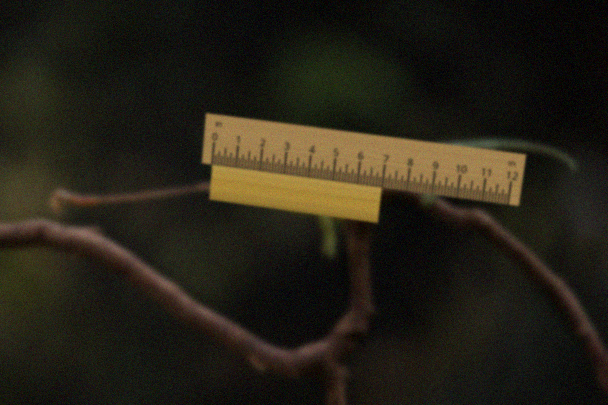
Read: 7in
